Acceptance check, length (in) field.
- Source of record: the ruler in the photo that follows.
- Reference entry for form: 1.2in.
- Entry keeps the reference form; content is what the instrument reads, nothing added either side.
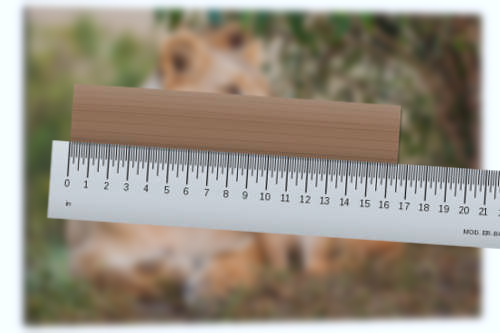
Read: 16.5in
